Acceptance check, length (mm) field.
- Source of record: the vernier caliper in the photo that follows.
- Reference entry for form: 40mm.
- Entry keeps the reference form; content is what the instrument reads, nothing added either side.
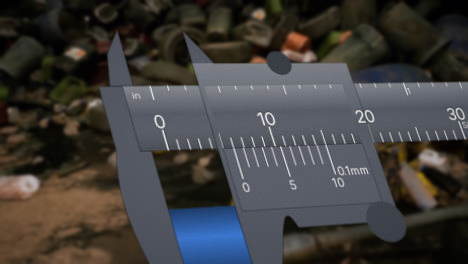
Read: 6.0mm
